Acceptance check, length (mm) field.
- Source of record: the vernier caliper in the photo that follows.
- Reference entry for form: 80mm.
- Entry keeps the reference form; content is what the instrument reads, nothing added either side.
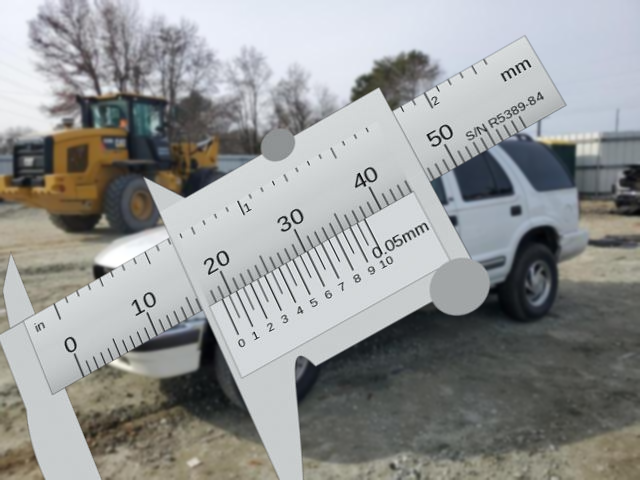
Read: 18.8mm
